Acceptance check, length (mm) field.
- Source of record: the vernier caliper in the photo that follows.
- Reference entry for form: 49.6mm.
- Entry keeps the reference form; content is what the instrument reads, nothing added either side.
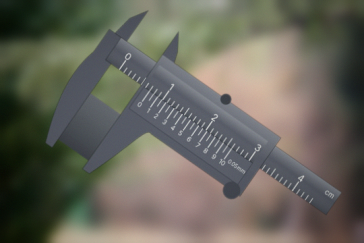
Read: 7.0mm
